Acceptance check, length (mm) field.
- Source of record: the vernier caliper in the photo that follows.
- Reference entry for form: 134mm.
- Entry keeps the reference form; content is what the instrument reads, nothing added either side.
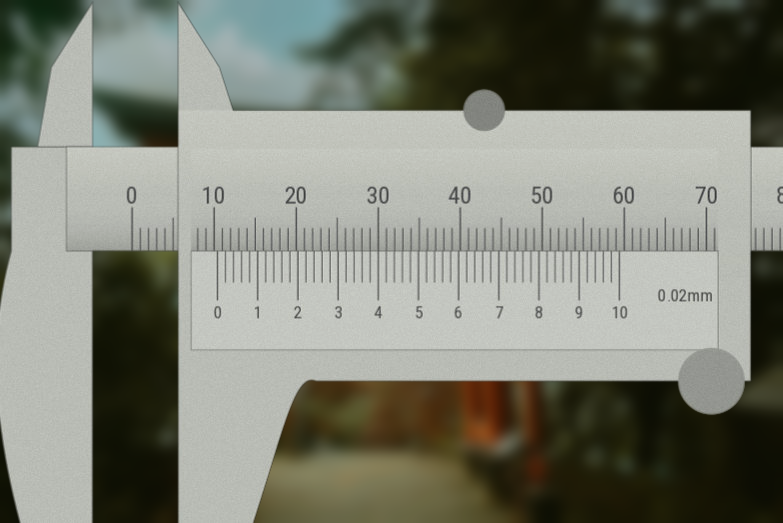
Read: 10.4mm
